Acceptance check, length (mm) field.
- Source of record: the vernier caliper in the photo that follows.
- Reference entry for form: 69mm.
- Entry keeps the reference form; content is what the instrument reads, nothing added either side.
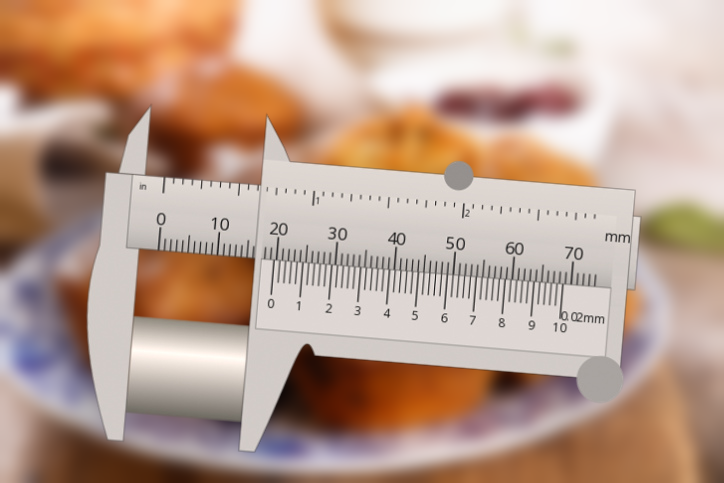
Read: 19.6mm
